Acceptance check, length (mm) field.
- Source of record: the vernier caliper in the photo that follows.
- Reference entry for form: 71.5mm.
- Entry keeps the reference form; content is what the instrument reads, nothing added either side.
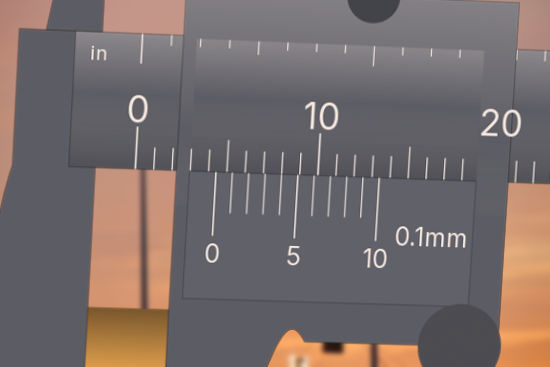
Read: 4.4mm
